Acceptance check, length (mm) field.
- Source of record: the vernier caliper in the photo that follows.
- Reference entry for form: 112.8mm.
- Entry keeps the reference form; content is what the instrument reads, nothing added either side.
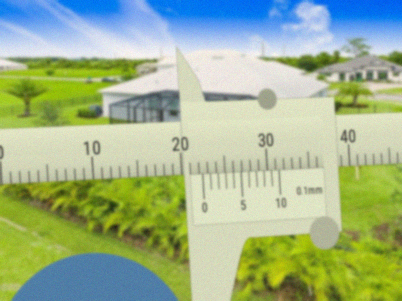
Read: 22.4mm
